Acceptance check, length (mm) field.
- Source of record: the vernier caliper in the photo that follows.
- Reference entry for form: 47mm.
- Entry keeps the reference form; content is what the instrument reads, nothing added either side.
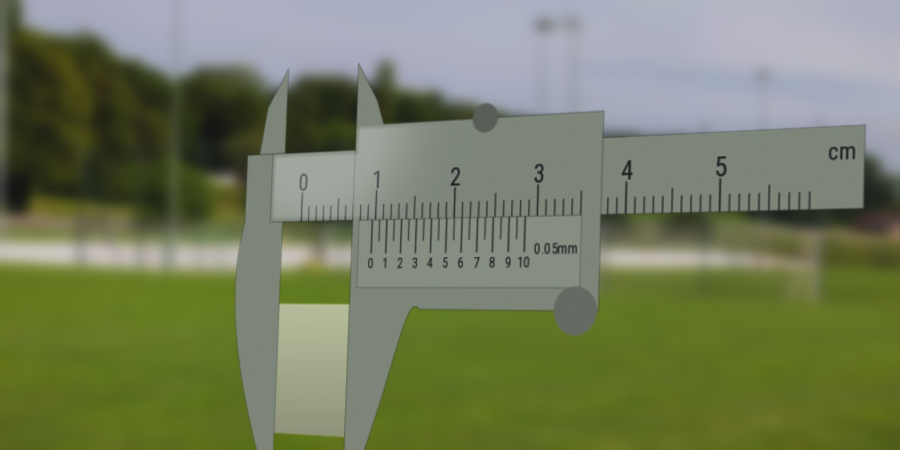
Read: 9.6mm
